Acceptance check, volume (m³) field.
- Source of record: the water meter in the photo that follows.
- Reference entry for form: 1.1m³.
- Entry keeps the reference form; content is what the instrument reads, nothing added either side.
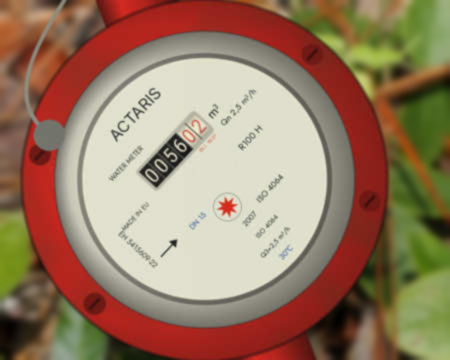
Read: 56.02m³
